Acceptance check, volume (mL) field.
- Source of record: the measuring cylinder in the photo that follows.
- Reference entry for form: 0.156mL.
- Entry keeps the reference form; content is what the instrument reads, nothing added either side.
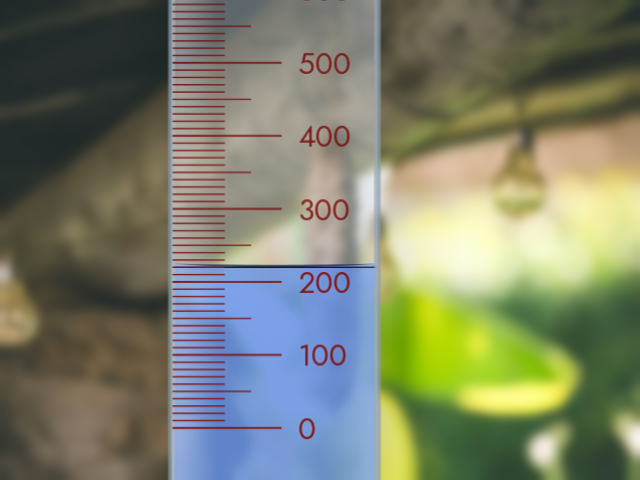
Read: 220mL
